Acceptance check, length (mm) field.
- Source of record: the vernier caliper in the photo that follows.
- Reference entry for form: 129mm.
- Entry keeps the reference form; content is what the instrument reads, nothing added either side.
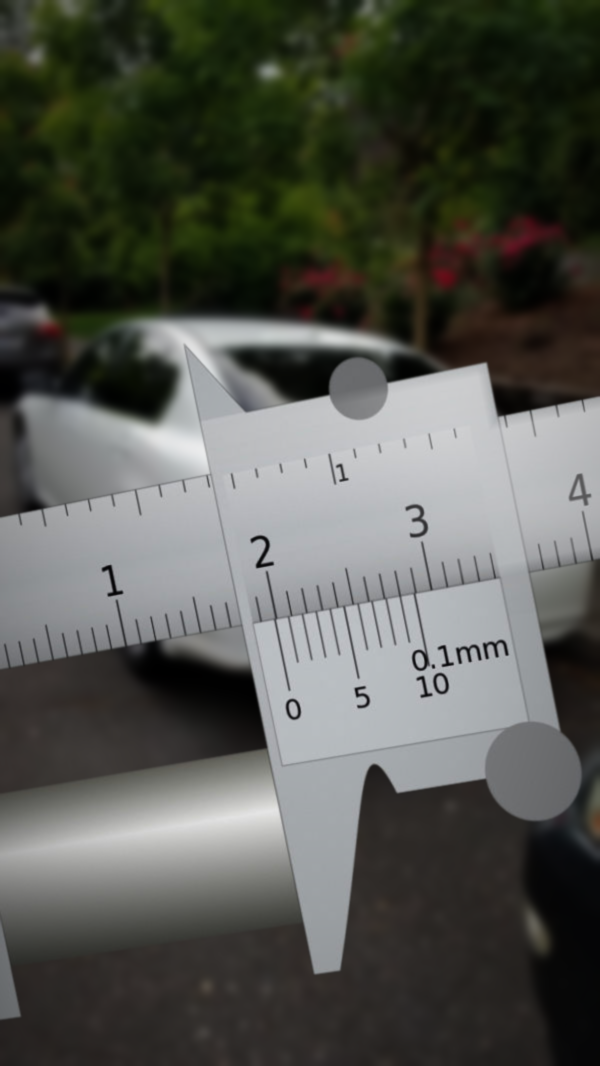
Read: 19.9mm
